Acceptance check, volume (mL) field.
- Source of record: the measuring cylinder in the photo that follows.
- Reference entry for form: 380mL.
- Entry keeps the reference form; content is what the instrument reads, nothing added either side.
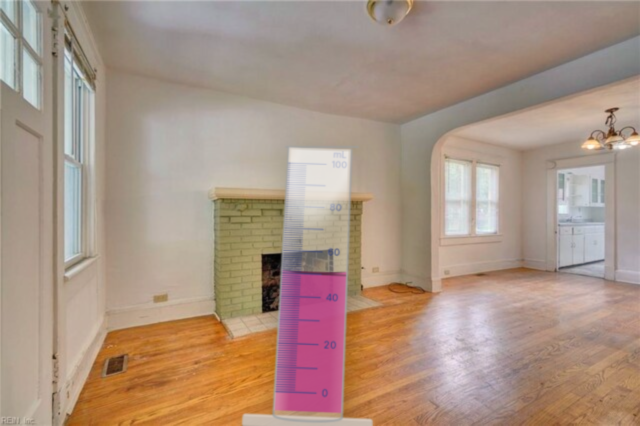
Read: 50mL
